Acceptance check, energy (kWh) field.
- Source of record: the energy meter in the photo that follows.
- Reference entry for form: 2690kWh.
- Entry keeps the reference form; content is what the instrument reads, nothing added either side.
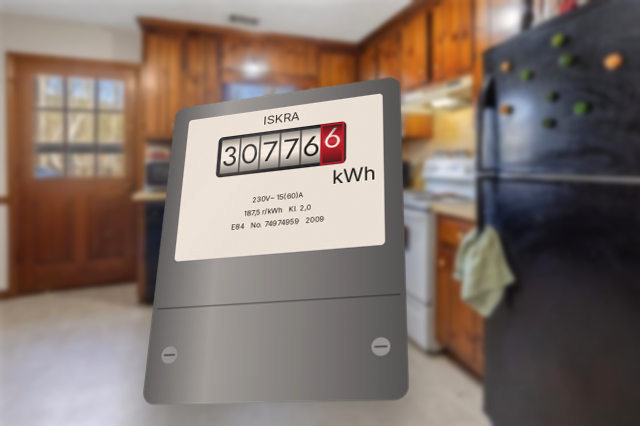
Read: 30776.6kWh
